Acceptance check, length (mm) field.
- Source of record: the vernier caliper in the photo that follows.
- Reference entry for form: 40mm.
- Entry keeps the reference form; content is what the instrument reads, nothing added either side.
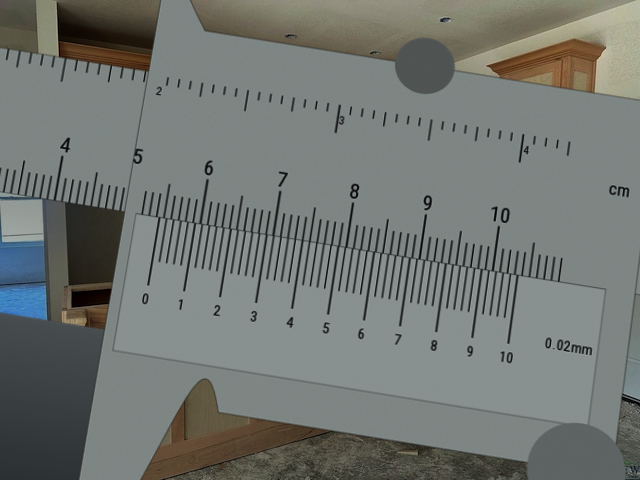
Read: 54.4mm
